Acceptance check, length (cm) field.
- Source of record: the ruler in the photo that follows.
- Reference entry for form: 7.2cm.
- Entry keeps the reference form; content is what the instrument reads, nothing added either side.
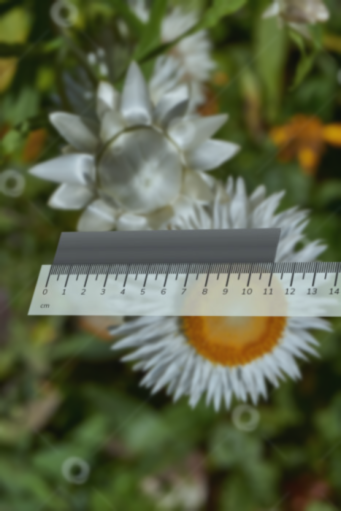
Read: 11cm
